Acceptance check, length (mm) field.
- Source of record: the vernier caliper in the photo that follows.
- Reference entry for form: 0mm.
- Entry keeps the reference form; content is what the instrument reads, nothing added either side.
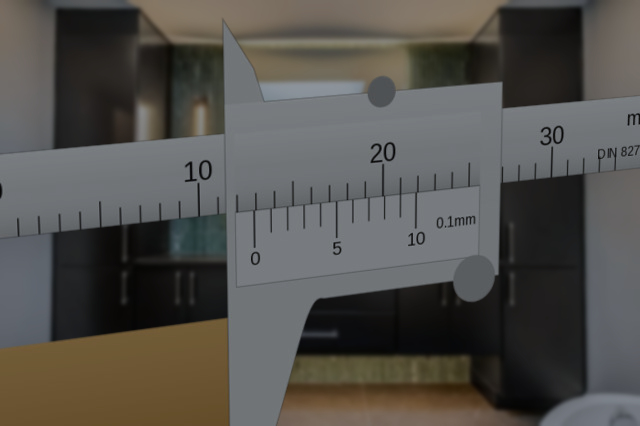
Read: 12.9mm
